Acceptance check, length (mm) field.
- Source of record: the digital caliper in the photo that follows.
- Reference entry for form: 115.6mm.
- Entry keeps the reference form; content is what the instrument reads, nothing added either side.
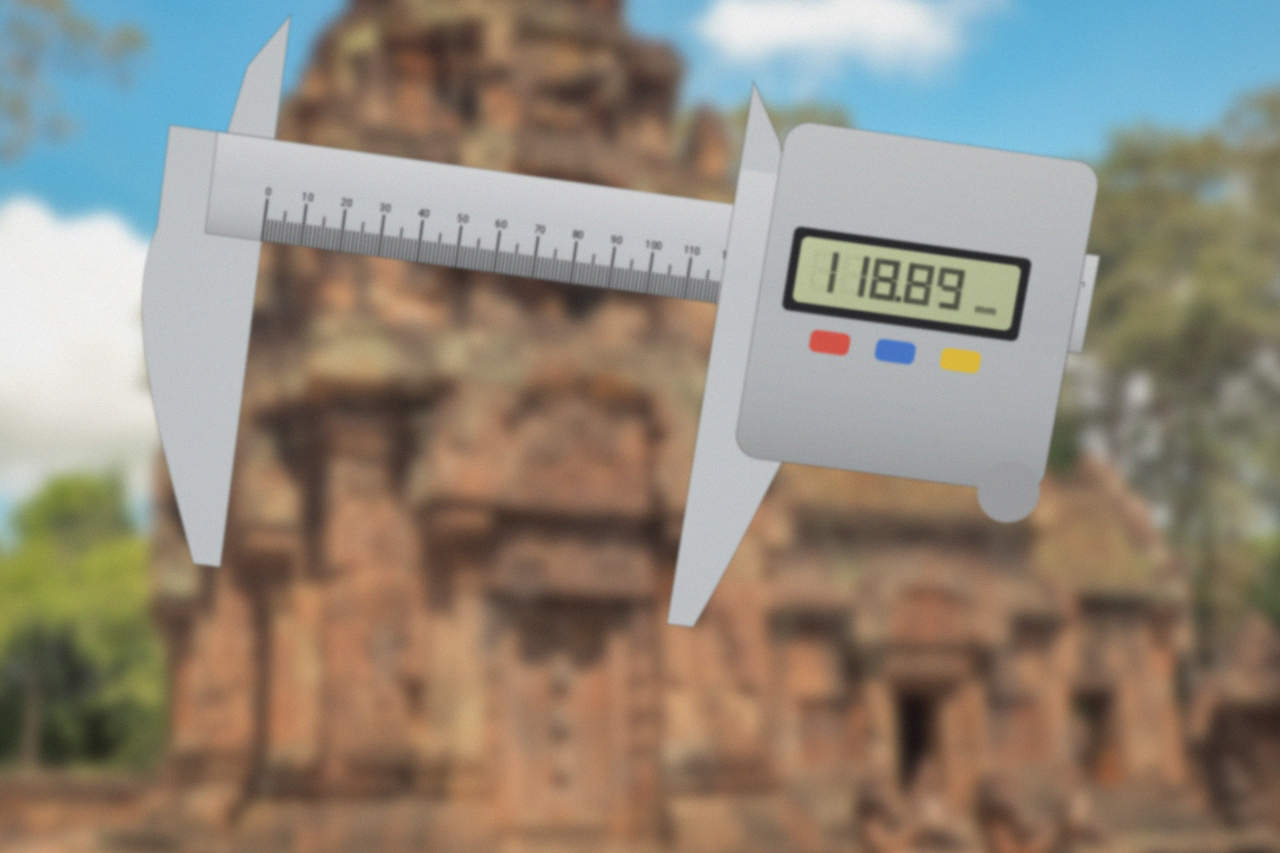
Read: 118.89mm
